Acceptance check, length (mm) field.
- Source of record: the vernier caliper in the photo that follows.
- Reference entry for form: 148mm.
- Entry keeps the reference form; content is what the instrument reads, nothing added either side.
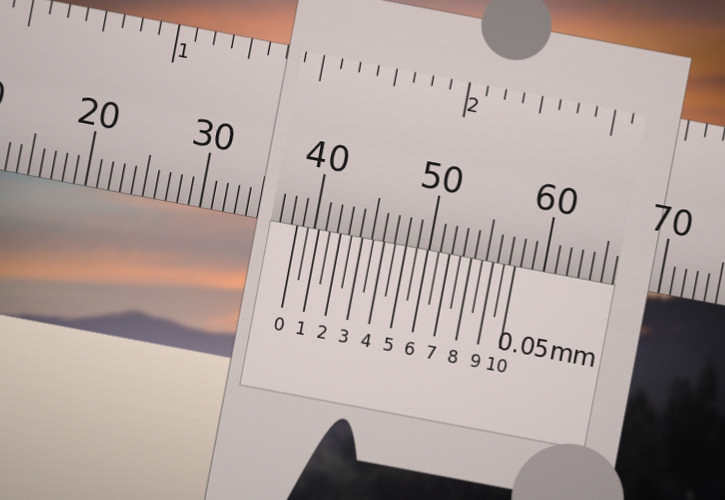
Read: 38.5mm
